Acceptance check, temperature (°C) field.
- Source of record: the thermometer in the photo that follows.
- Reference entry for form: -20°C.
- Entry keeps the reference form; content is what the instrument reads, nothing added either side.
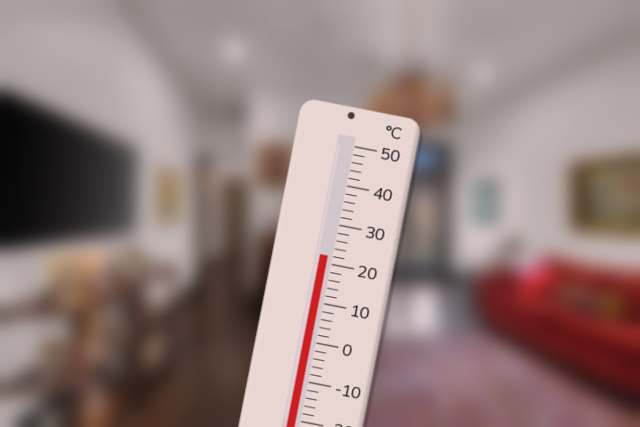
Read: 22°C
